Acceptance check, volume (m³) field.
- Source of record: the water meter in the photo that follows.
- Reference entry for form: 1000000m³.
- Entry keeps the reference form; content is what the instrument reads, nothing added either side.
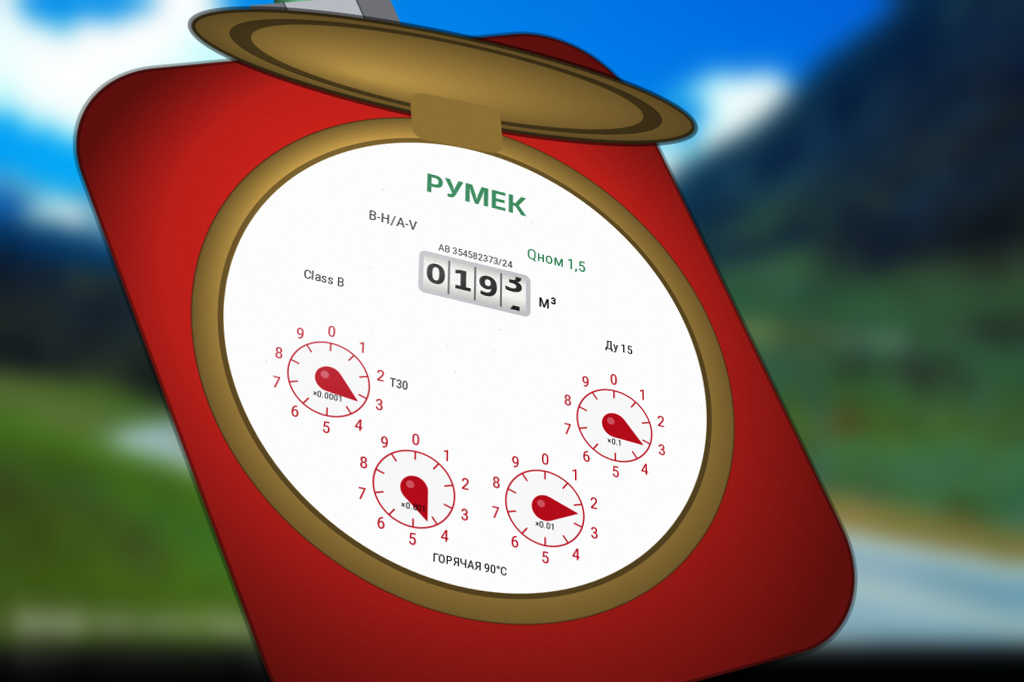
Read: 193.3243m³
